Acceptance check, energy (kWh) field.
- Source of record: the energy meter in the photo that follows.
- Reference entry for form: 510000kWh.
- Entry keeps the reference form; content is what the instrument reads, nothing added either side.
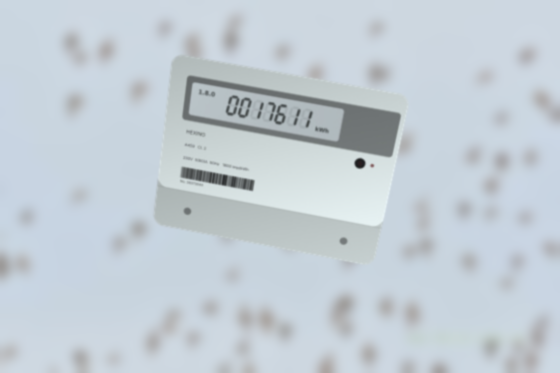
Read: 17611kWh
